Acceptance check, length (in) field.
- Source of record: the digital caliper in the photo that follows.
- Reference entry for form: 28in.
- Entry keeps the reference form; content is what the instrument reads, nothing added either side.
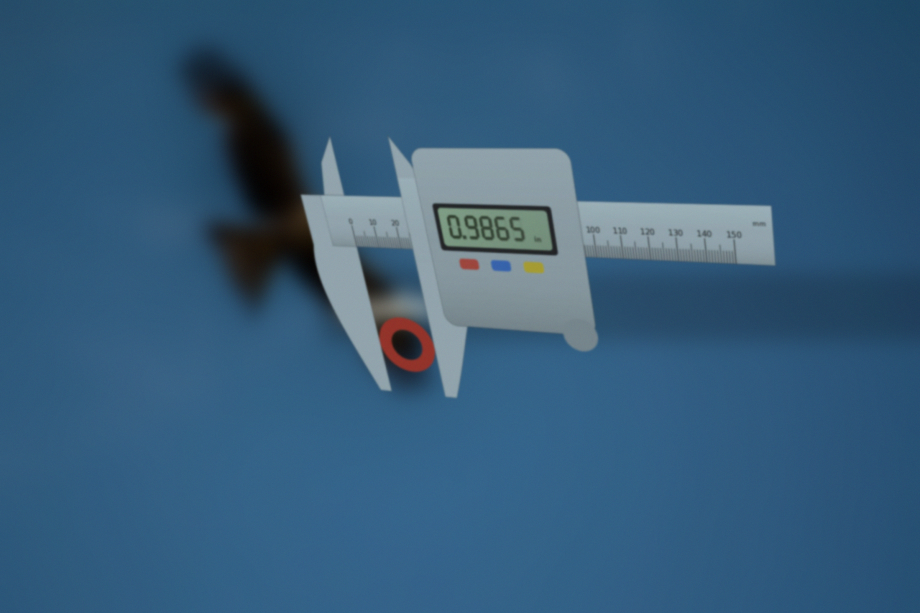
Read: 0.9865in
